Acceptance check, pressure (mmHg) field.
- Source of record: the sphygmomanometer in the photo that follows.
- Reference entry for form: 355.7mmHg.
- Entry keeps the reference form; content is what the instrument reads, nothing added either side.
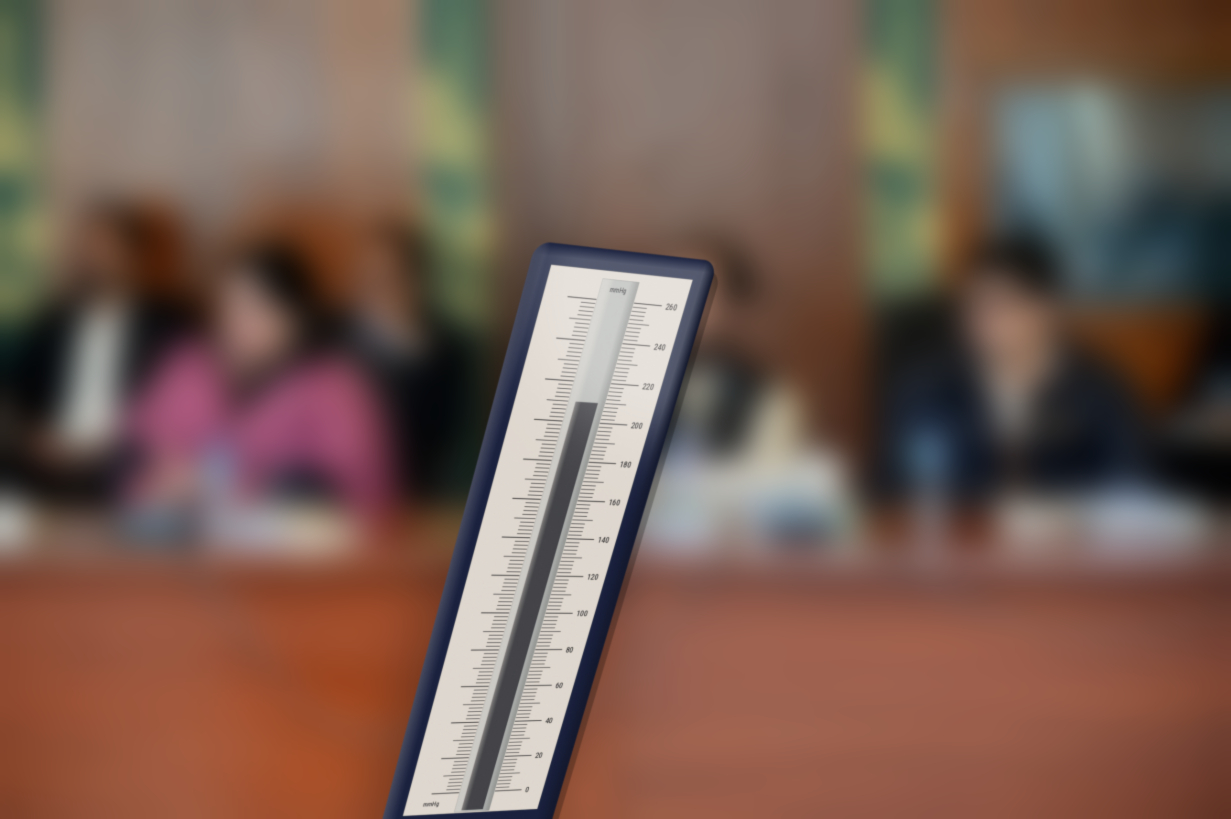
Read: 210mmHg
